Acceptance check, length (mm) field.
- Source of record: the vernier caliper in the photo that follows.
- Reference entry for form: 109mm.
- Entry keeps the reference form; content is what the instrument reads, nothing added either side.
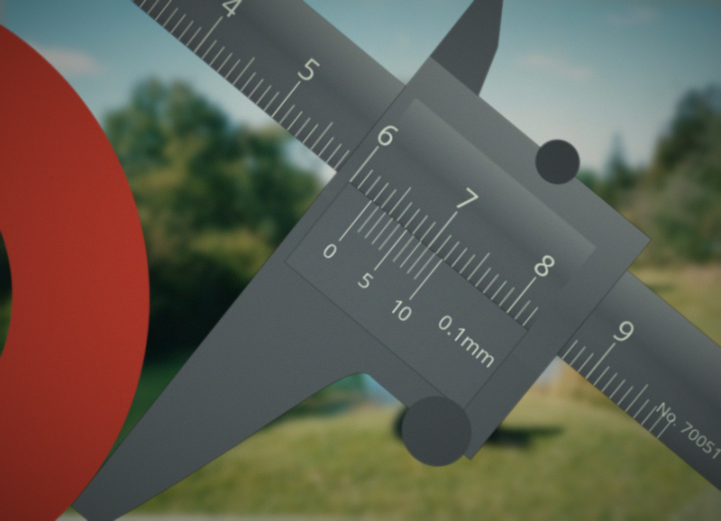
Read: 62.8mm
